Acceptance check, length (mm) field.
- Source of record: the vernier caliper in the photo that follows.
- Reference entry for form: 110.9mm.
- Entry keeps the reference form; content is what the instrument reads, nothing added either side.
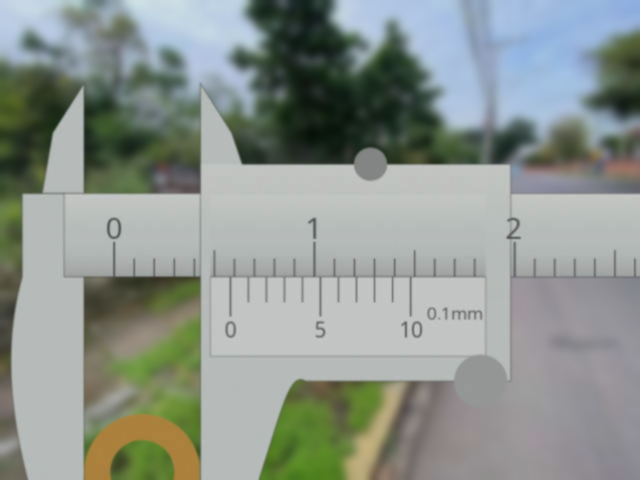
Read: 5.8mm
